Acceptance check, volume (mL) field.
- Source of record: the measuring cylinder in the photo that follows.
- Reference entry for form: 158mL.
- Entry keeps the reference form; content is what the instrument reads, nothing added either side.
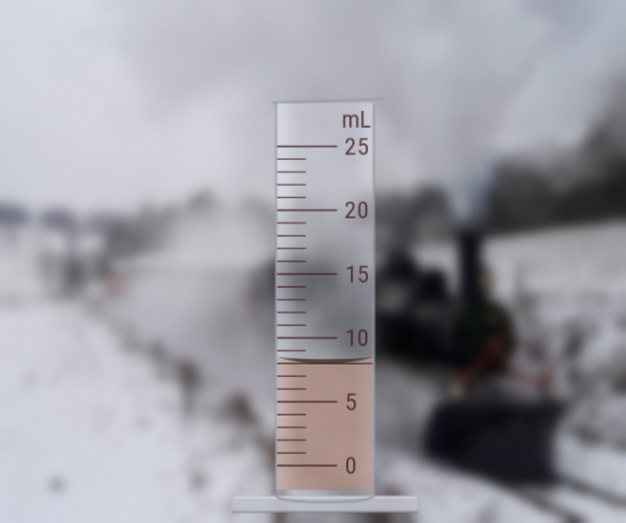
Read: 8mL
